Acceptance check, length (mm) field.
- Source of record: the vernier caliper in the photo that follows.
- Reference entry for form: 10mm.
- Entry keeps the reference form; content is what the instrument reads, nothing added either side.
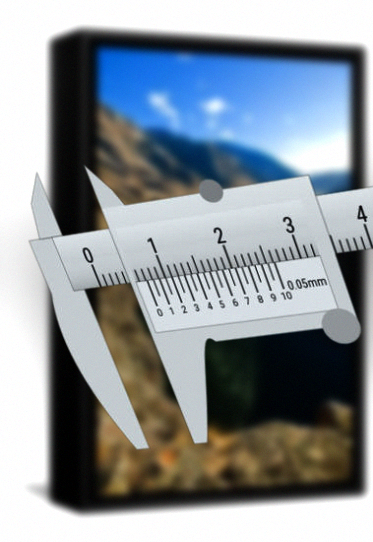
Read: 7.2mm
